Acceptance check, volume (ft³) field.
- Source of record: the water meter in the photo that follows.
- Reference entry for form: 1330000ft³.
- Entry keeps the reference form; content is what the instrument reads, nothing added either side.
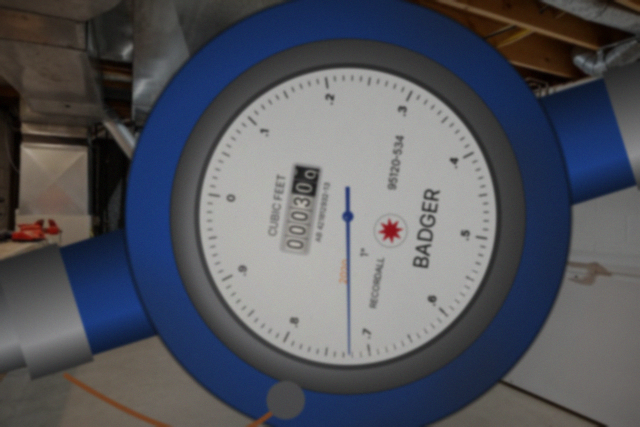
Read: 308.72ft³
